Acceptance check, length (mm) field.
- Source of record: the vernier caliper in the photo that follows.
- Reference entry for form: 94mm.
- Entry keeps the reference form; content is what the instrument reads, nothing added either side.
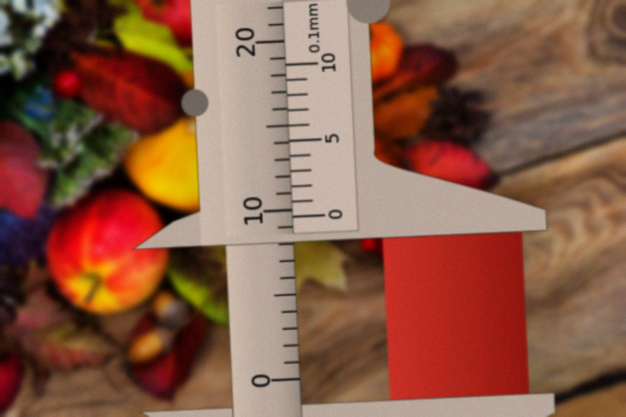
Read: 9.6mm
